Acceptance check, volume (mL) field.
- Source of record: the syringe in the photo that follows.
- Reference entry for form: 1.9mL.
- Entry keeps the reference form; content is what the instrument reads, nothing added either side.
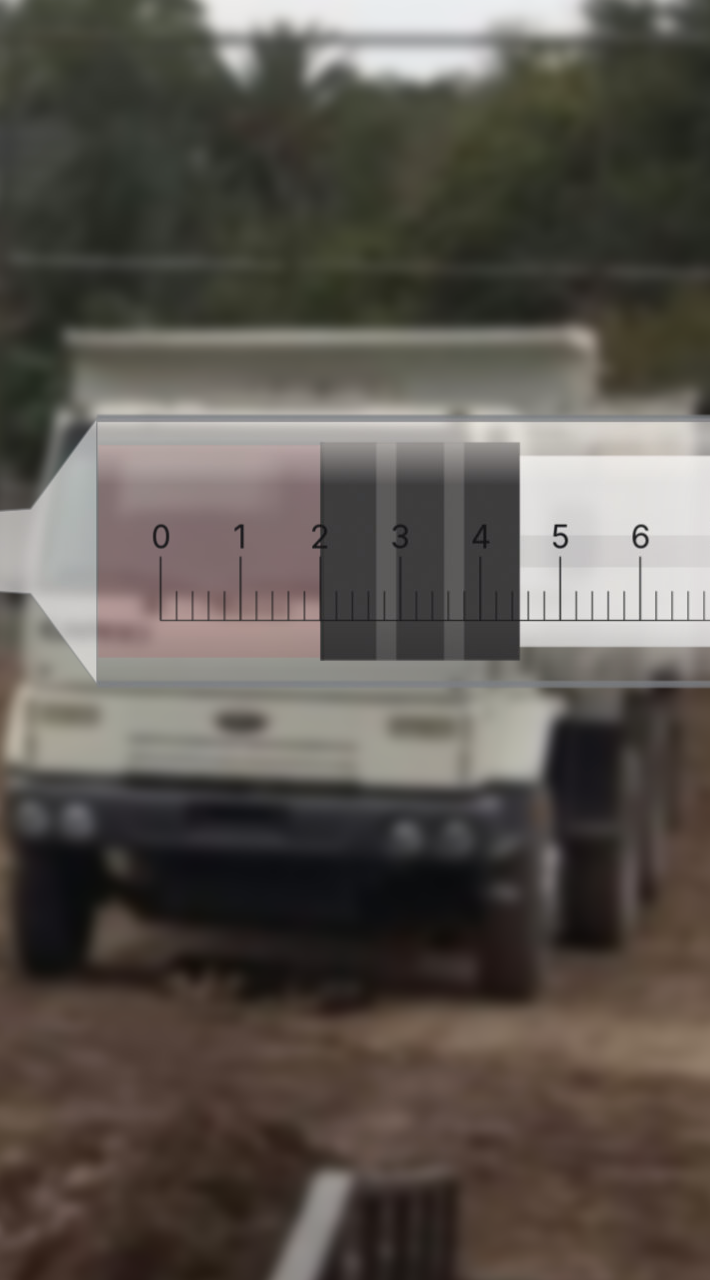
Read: 2mL
